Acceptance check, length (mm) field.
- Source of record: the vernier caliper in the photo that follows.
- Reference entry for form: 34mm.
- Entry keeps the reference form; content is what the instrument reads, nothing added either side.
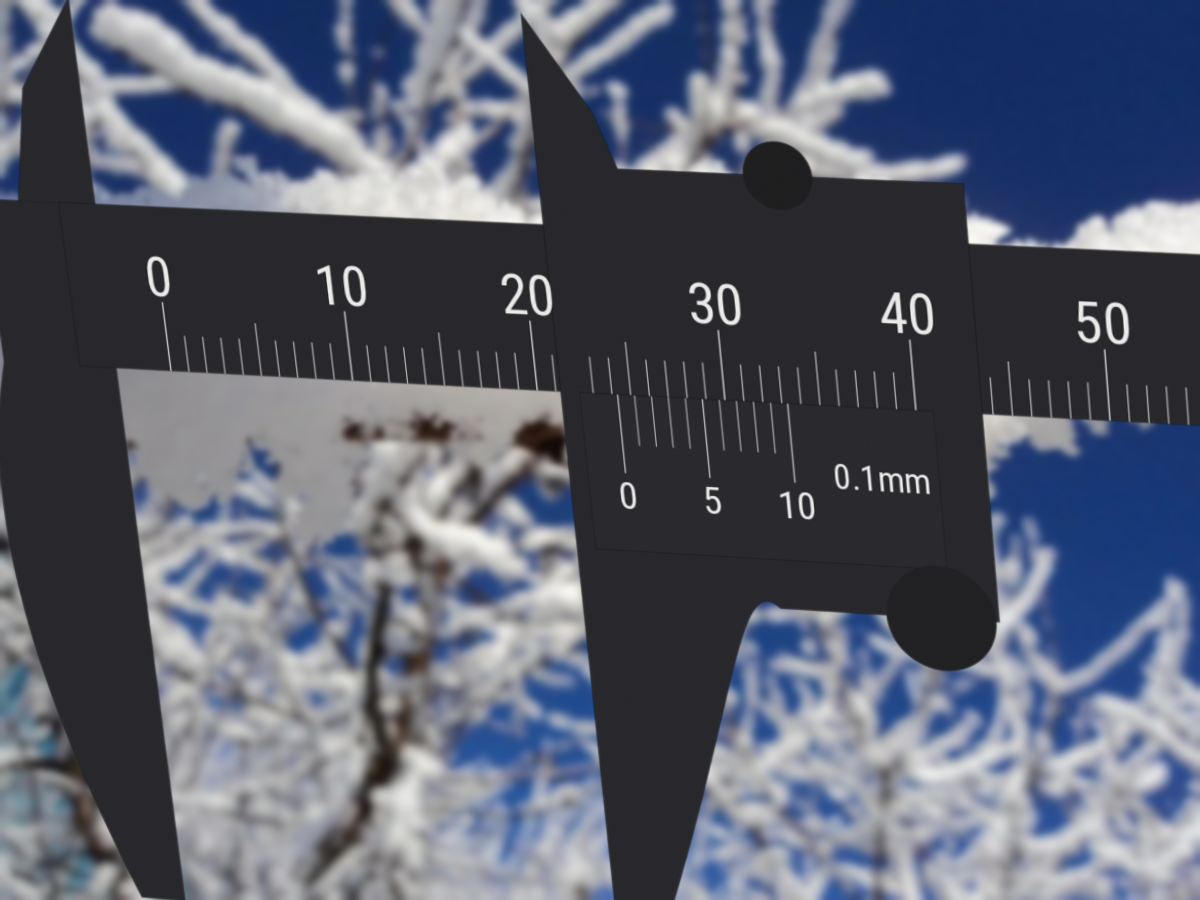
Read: 24.3mm
